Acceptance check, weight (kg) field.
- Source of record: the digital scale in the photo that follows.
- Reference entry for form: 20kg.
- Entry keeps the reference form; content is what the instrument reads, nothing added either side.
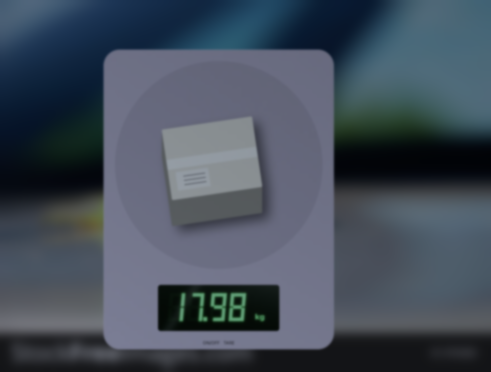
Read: 17.98kg
